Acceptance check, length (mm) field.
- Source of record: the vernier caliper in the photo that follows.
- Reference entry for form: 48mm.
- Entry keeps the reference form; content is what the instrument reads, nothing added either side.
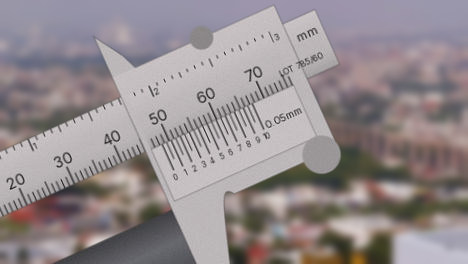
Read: 48.5mm
